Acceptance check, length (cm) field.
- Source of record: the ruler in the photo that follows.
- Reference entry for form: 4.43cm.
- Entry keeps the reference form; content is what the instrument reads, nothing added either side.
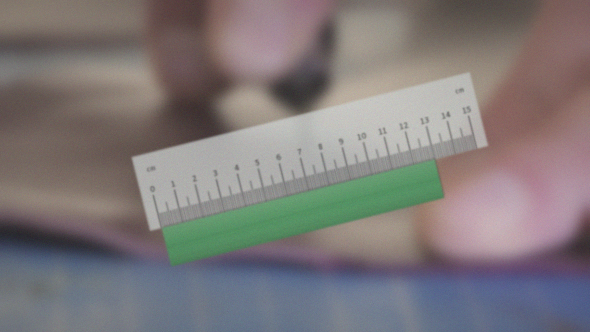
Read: 13cm
